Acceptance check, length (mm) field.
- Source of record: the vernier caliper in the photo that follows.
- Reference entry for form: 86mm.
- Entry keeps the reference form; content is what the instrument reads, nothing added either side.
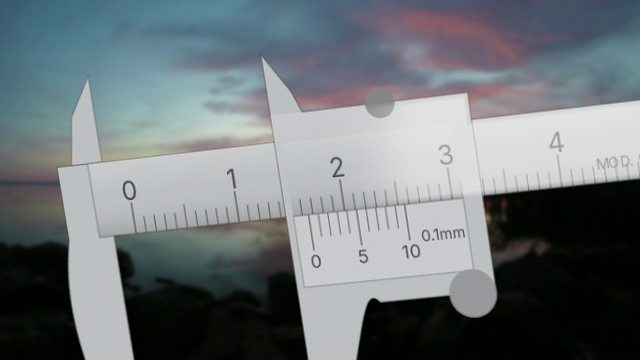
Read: 16.6mm
